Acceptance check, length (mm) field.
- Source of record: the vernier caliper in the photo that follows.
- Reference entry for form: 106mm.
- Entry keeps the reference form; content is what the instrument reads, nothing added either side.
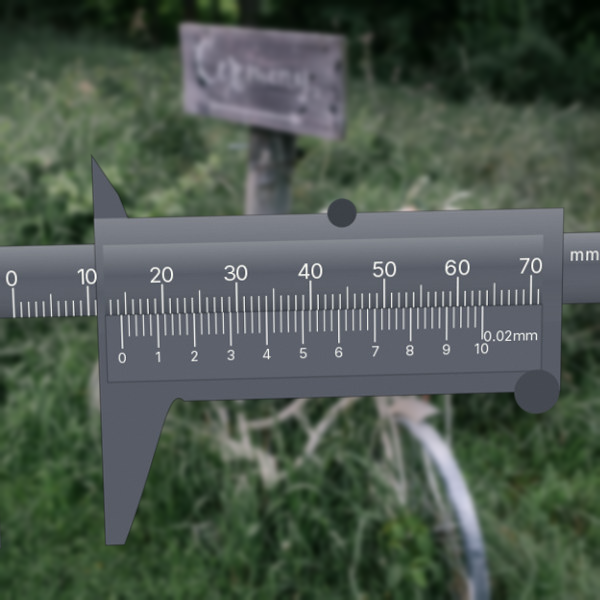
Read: 14.4mm
